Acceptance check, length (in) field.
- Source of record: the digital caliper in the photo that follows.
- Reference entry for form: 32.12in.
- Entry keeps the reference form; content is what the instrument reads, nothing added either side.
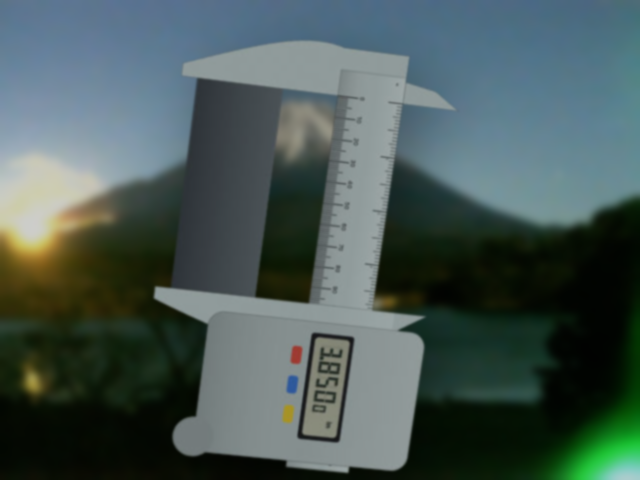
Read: 3.8500in
